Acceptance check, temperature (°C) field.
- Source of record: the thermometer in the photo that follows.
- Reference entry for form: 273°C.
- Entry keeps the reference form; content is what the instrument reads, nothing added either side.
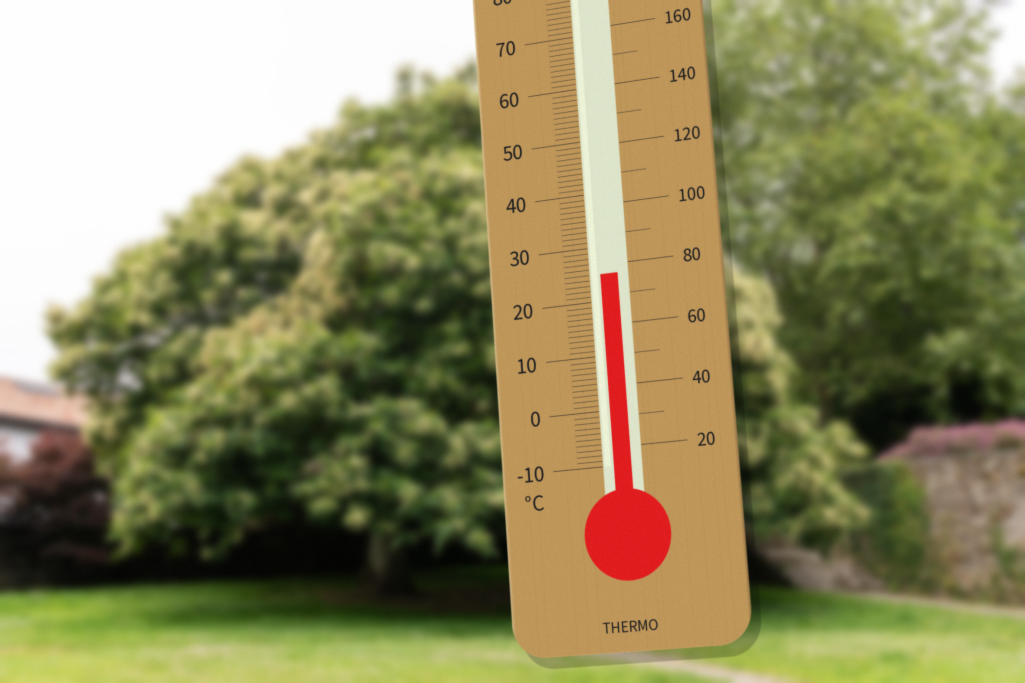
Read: 25°C
